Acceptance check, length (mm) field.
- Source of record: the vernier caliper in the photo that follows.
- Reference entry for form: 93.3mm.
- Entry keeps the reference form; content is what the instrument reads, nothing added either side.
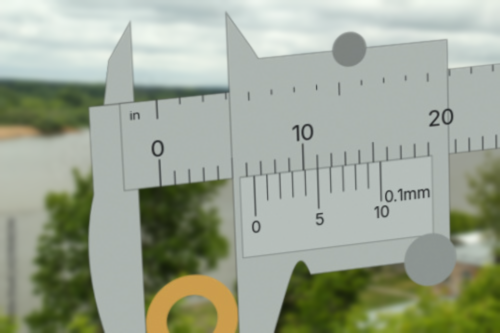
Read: 6.5mm
